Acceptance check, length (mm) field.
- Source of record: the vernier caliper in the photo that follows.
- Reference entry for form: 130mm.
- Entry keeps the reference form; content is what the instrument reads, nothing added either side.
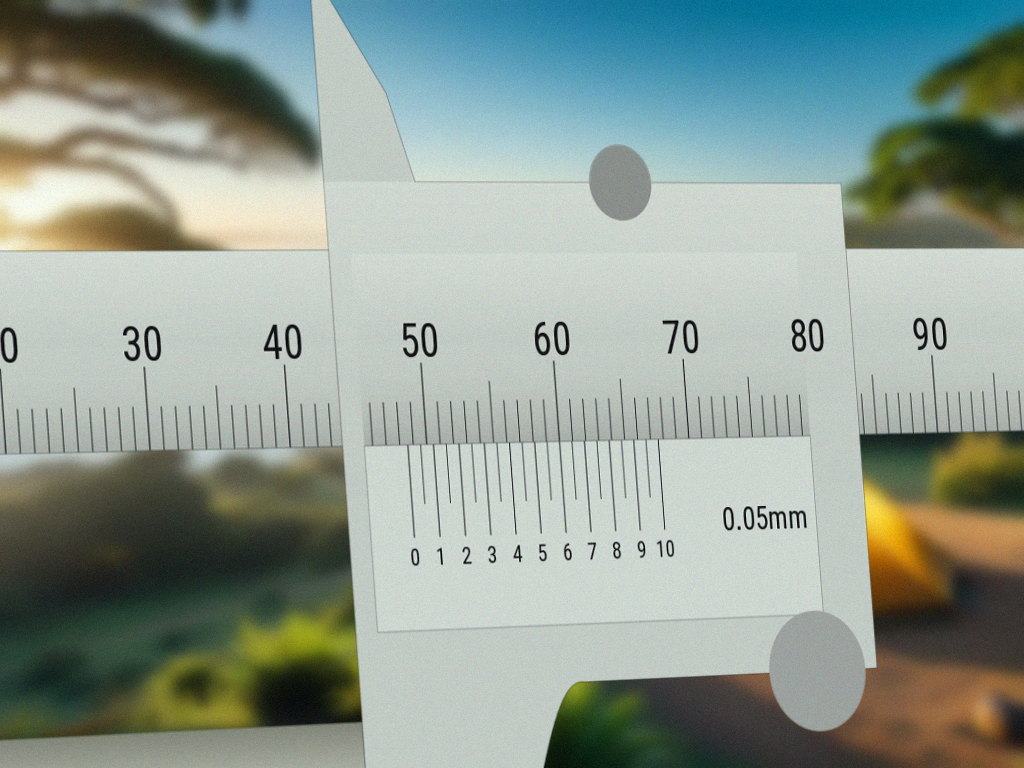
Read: 48.6mm
